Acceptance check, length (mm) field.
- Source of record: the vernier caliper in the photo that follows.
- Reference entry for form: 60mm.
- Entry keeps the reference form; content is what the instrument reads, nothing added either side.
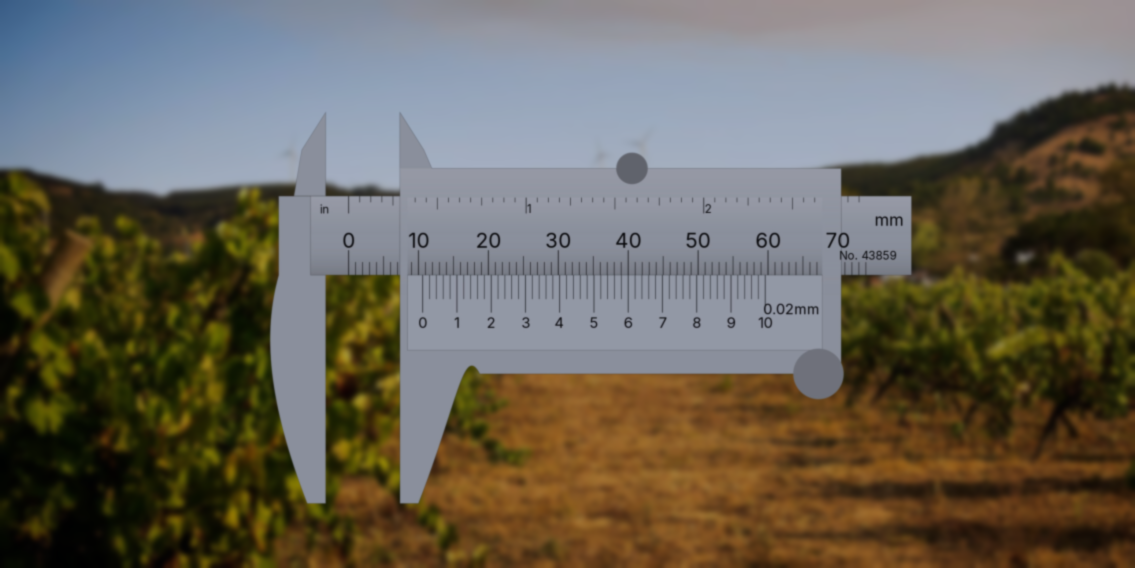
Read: 10.6mm
